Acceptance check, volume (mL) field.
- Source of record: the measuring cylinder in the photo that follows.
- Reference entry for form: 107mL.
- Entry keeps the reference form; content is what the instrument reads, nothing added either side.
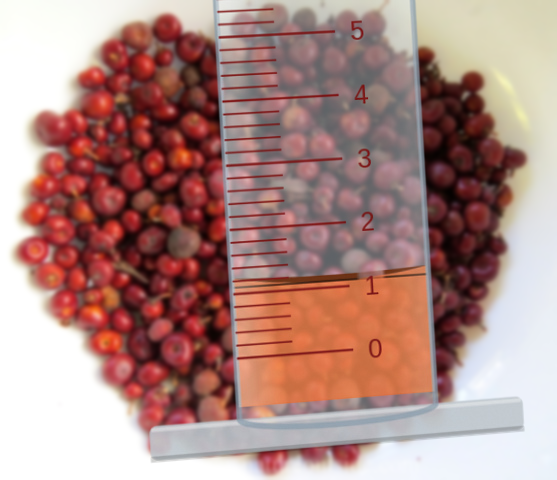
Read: 1.1mL
